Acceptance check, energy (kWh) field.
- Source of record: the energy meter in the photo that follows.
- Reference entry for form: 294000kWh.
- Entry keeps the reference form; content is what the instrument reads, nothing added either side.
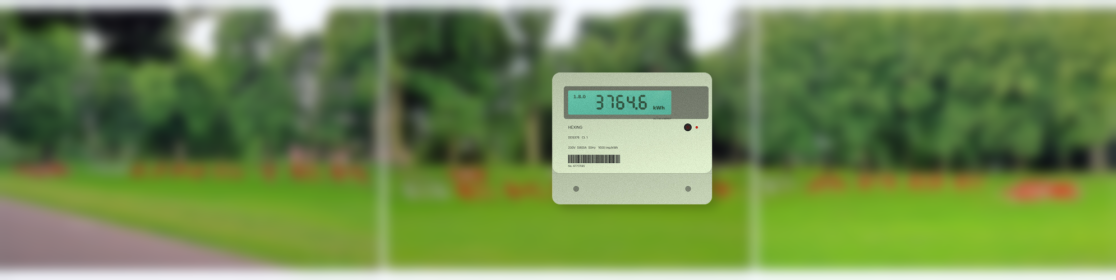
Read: 3764.6kWh
